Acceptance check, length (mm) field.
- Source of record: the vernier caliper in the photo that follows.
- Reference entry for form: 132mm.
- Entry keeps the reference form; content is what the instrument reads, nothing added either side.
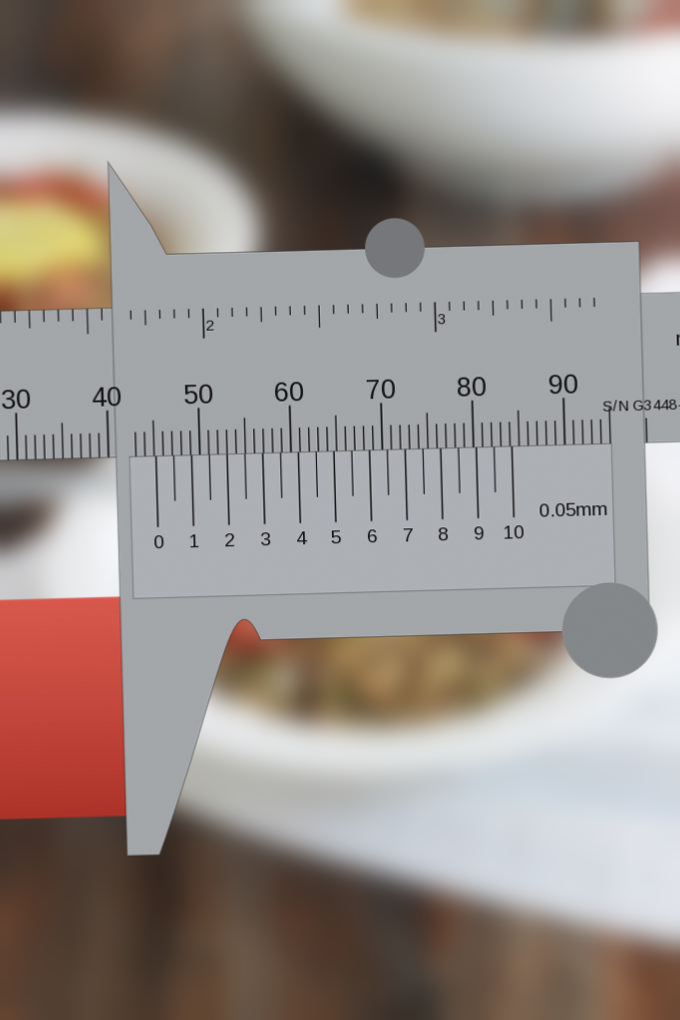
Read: 45.2mm
